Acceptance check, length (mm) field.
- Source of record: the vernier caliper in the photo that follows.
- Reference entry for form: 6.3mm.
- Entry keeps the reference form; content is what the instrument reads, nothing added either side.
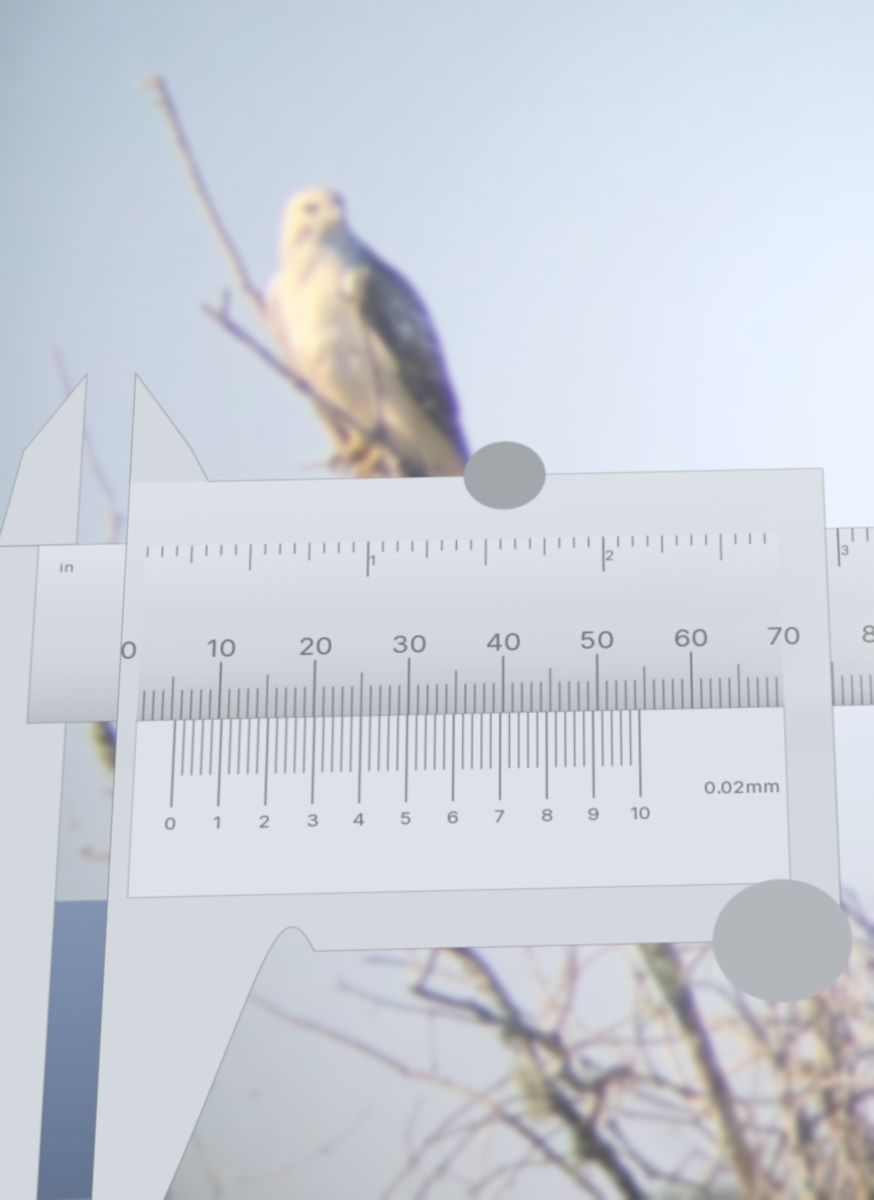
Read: 5.4mm
